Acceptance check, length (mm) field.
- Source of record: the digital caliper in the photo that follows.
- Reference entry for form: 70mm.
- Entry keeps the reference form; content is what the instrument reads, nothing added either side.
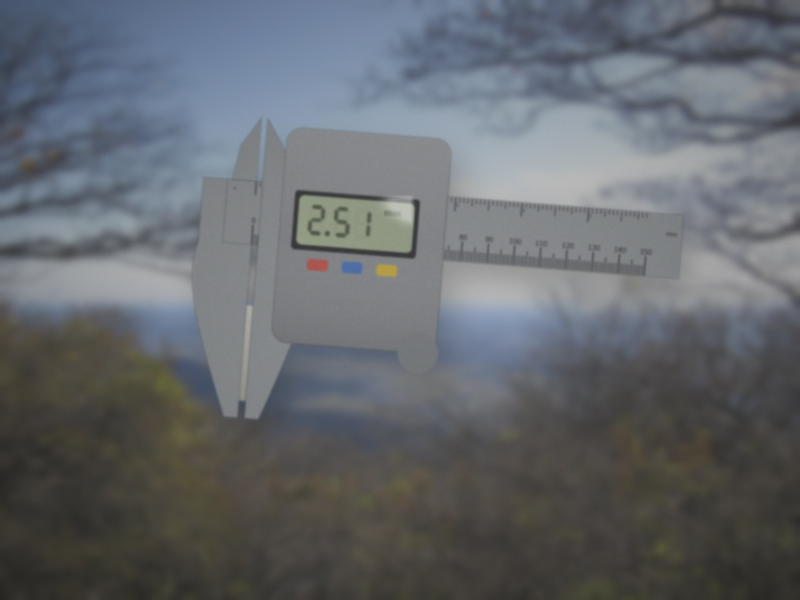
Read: 2.51mm
